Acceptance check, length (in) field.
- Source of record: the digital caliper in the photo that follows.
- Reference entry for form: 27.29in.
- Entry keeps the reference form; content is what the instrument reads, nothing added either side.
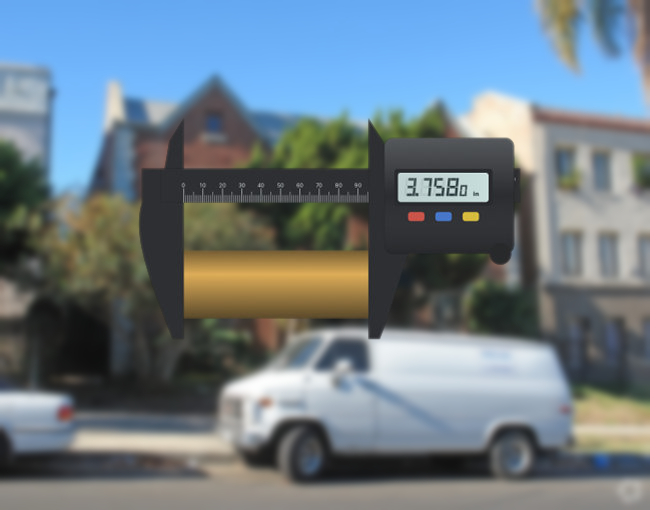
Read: 3.7580in
